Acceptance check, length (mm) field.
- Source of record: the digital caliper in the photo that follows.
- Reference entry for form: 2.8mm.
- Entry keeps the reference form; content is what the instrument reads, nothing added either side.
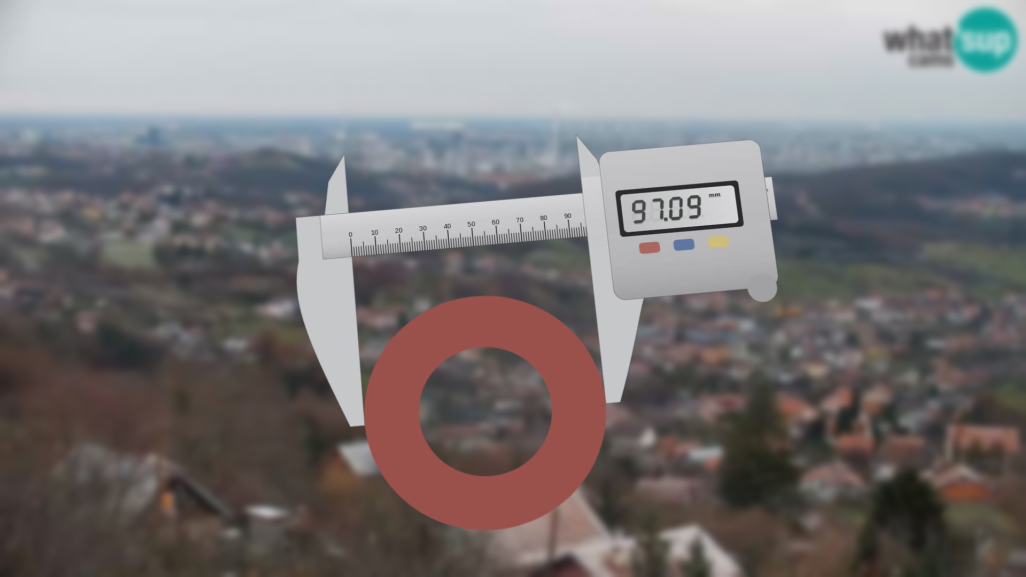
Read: 97.09mm
